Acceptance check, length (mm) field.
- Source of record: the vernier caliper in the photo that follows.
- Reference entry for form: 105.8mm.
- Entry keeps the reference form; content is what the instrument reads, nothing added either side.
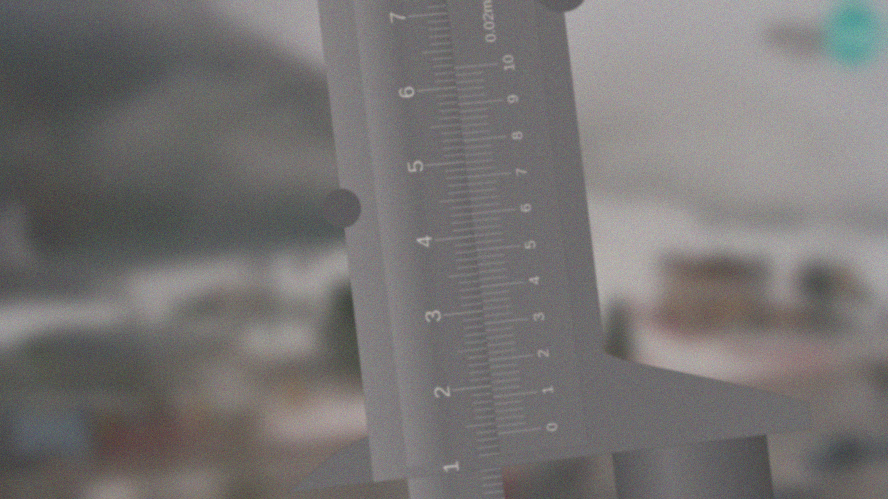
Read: 13.6mm
